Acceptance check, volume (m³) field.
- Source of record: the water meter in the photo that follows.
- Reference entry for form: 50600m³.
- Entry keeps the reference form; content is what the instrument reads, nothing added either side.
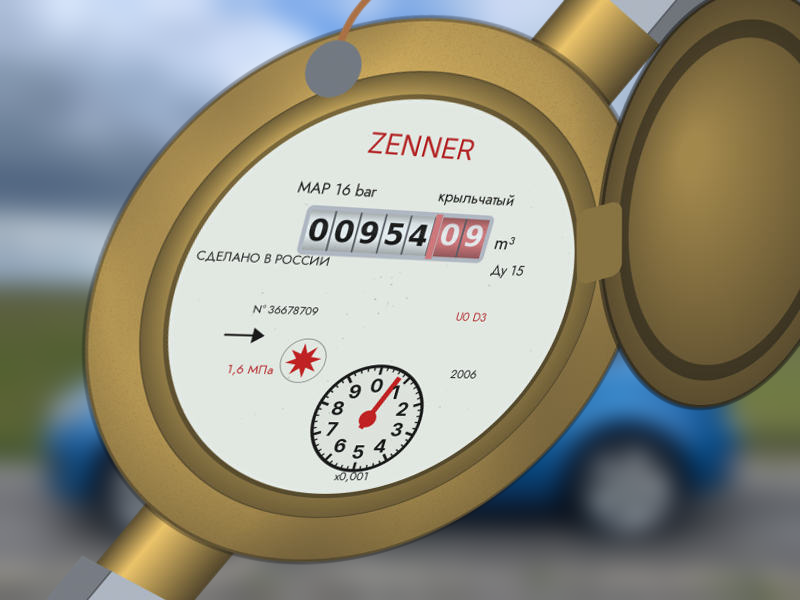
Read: 954.090m³
